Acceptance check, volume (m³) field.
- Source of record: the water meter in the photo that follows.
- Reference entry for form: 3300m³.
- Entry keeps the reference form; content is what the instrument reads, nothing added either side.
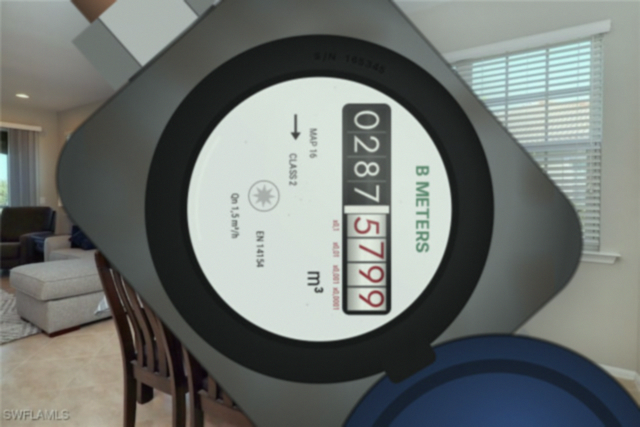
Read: 287.5799m³
